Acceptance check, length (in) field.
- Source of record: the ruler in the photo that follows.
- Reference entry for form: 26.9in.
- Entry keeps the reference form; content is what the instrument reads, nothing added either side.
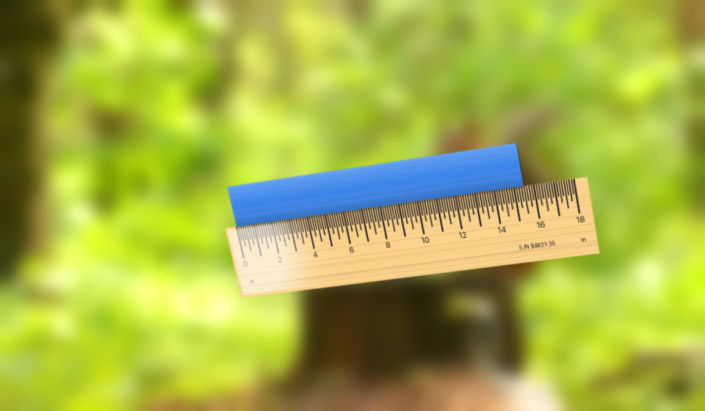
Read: 15.5in
